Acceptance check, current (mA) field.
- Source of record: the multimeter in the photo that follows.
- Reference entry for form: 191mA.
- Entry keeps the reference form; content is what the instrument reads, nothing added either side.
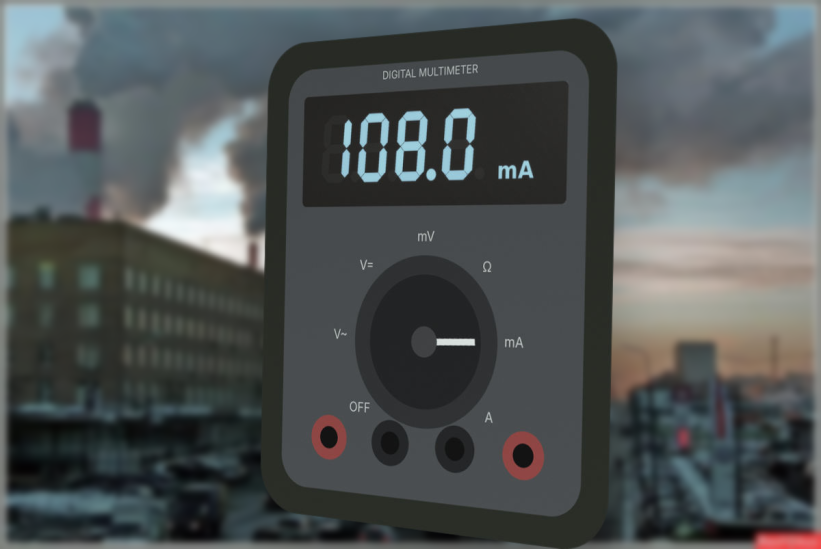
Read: 108.0mA
